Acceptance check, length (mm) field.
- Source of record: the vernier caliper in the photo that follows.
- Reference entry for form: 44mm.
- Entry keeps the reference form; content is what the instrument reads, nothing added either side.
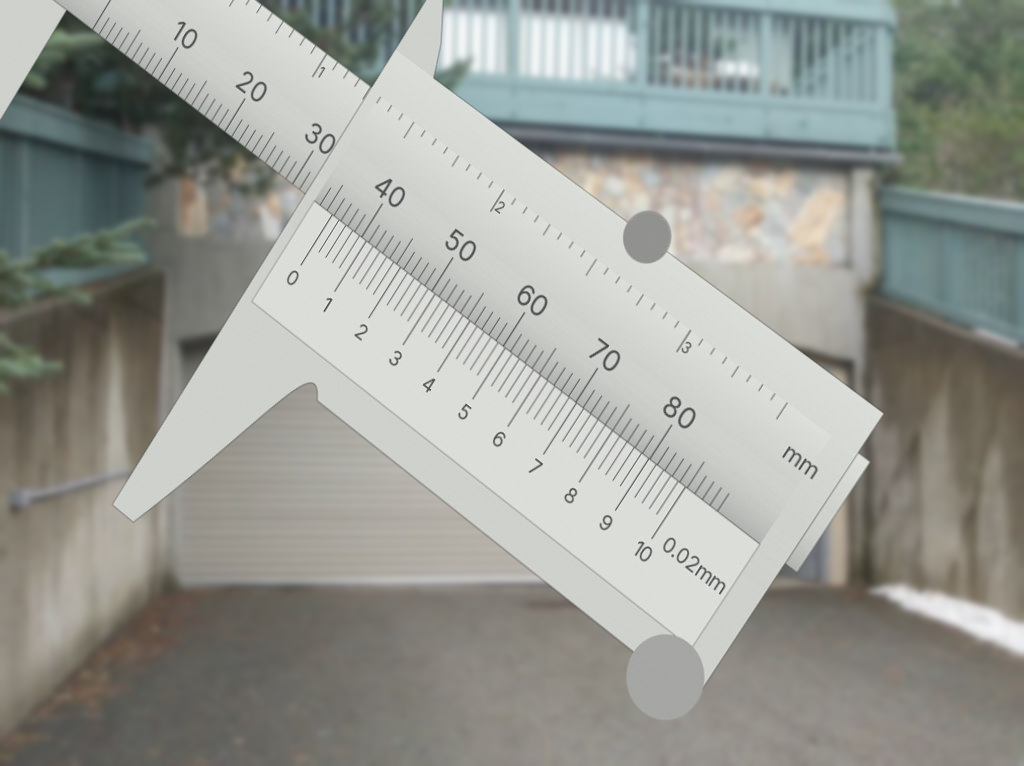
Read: 35.8mm
